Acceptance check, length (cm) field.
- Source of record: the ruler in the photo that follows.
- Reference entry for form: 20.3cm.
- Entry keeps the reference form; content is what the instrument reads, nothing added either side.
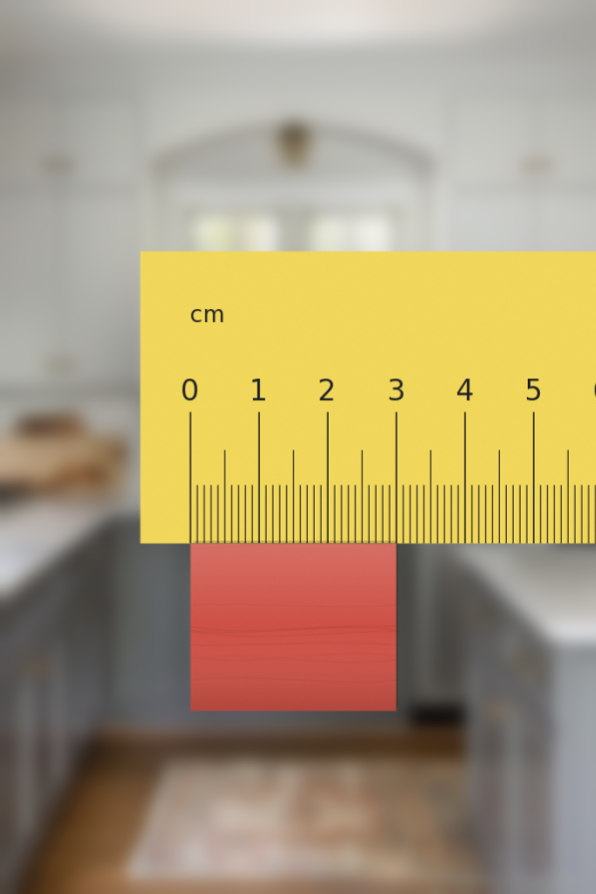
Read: 3cm
